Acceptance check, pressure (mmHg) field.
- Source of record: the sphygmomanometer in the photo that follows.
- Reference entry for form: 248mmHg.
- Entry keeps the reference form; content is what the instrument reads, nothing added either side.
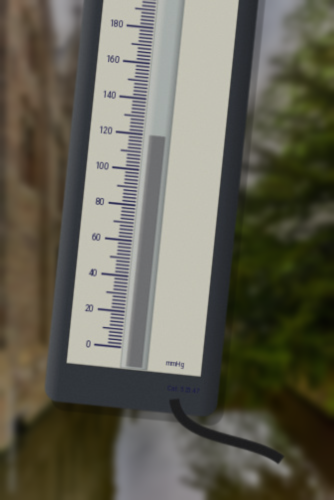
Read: 120mmHg
